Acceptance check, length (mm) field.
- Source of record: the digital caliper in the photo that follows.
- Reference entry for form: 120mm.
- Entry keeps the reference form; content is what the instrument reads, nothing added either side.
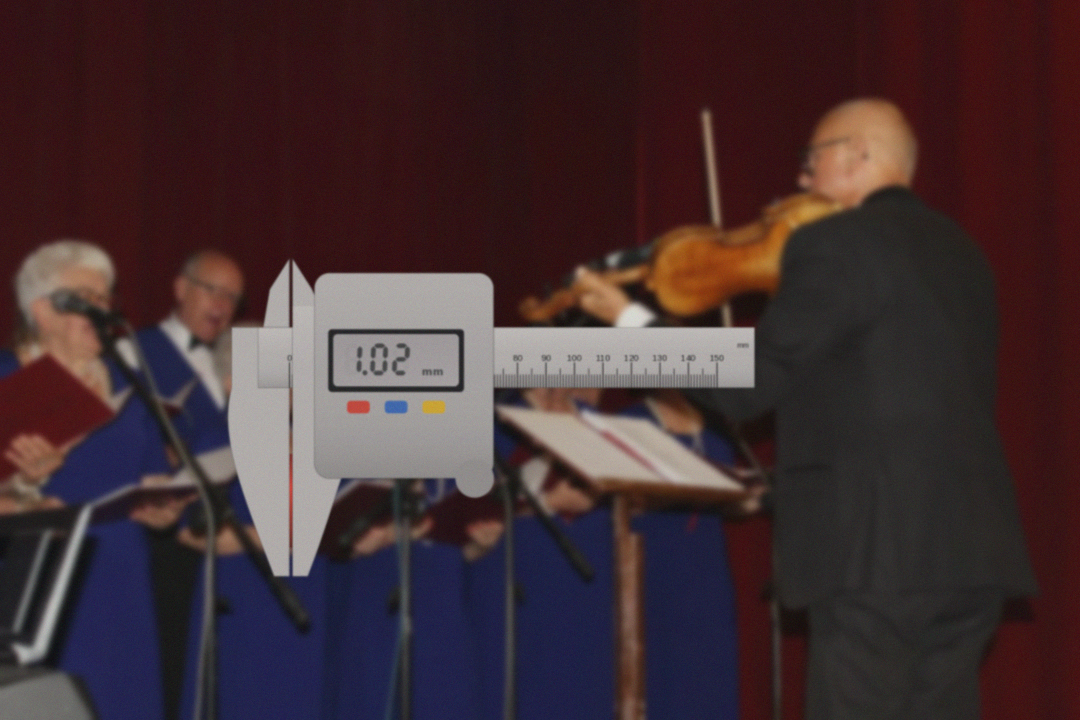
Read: 1.02mm
